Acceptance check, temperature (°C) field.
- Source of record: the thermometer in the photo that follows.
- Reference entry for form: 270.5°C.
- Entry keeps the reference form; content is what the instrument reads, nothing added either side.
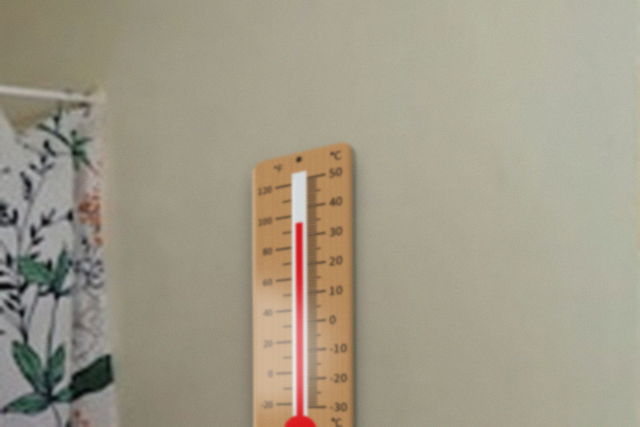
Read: 35°C
